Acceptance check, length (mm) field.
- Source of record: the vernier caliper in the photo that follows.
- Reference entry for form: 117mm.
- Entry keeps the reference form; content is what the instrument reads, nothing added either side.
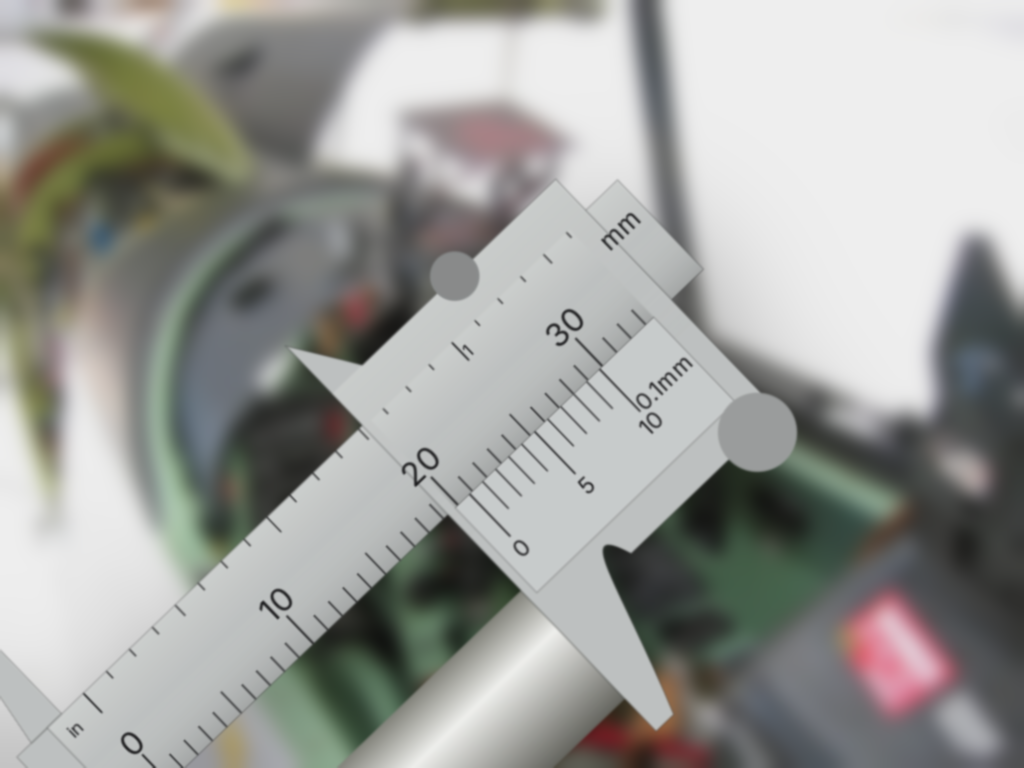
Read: 20.8mm
